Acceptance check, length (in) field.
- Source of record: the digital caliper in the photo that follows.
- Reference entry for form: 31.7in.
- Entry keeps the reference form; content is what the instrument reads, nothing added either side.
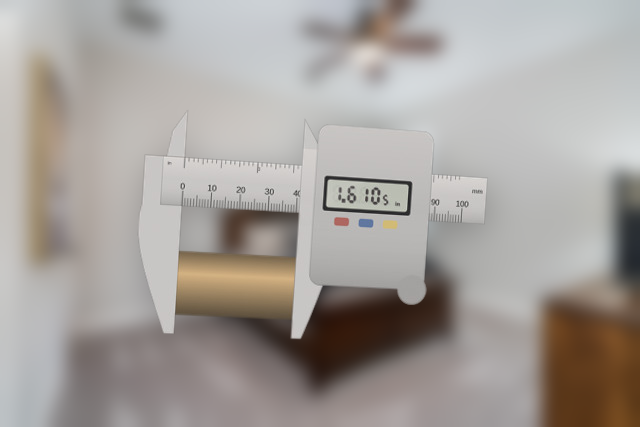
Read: 1.6105in
